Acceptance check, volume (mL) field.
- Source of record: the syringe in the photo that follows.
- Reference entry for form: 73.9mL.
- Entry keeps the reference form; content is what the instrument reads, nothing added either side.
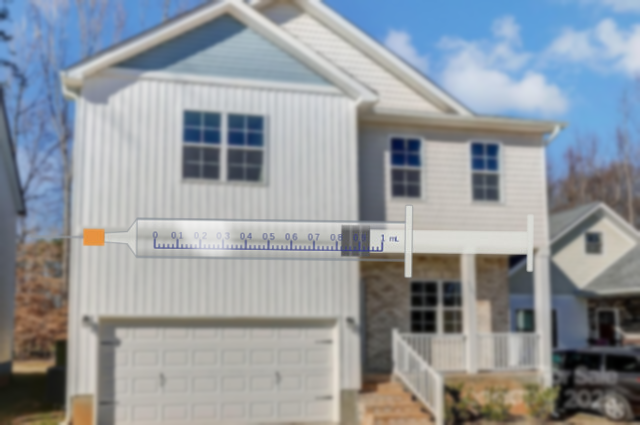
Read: 0.82mL
